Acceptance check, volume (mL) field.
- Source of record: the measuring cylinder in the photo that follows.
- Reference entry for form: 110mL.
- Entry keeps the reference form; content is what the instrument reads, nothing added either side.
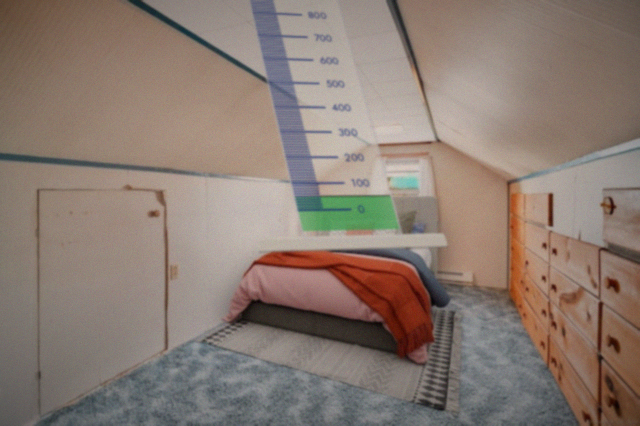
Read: 50mL
